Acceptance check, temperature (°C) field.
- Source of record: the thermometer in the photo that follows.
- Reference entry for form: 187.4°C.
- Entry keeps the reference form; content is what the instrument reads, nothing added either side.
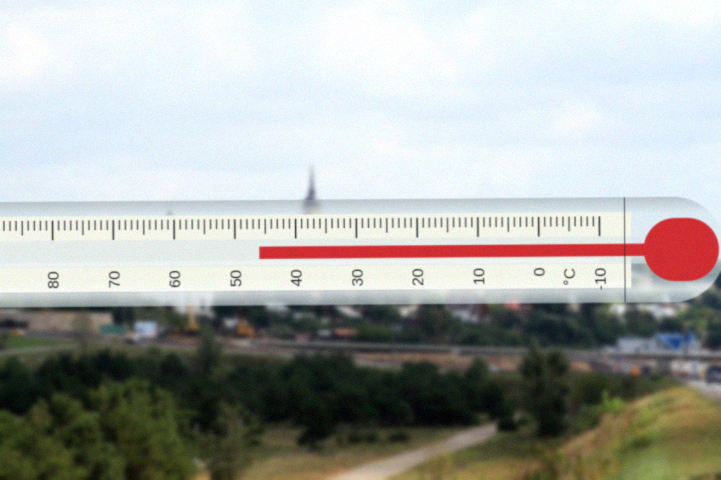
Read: 46°C
